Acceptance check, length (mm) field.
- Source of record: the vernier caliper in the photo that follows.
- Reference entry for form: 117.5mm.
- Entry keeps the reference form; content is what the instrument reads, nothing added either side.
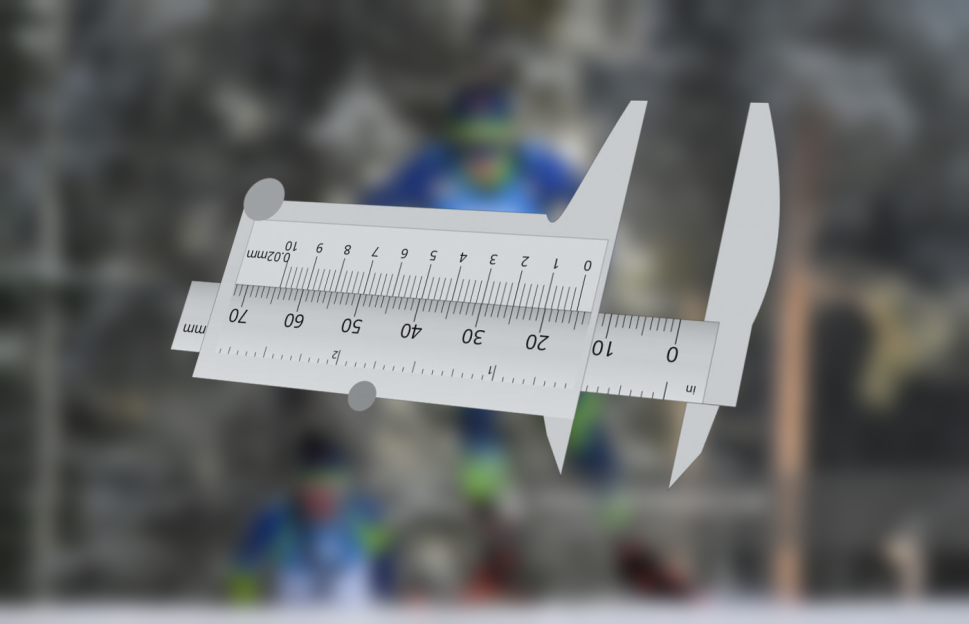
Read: 15.2mm
